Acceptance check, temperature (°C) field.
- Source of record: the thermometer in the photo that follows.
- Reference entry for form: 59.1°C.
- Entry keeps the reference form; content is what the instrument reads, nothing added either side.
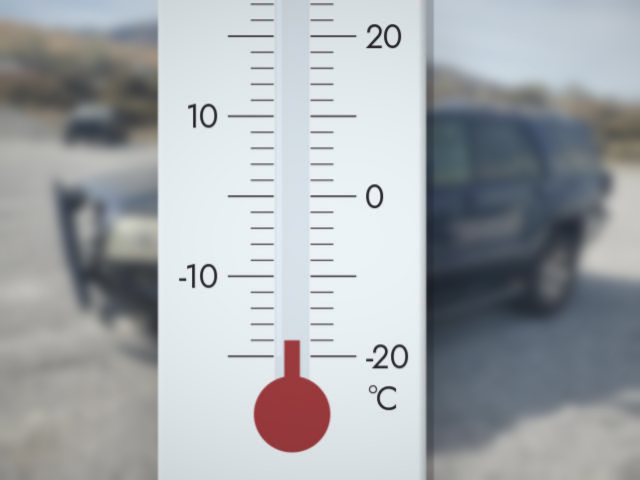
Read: -18°C
